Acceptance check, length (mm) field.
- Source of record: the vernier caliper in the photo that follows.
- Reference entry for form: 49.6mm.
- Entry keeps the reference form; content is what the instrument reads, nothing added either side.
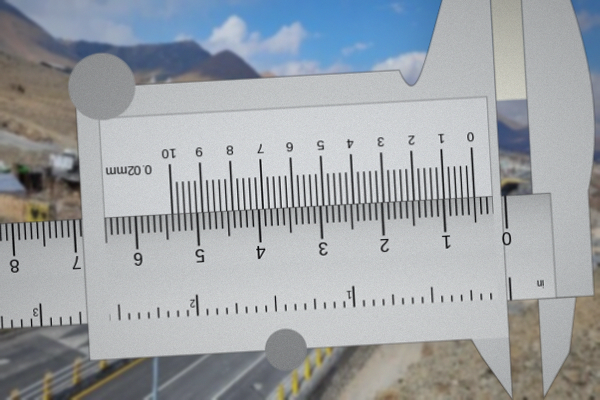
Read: 5.0mm
